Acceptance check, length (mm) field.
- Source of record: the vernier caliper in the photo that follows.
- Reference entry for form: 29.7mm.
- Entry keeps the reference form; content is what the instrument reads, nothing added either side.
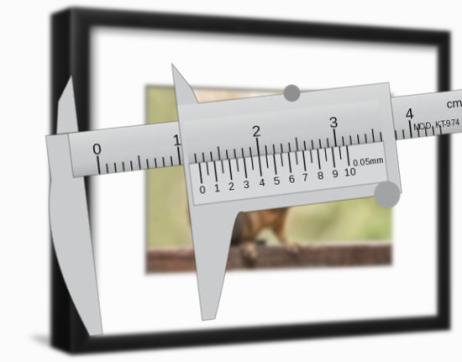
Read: 12.4mm
